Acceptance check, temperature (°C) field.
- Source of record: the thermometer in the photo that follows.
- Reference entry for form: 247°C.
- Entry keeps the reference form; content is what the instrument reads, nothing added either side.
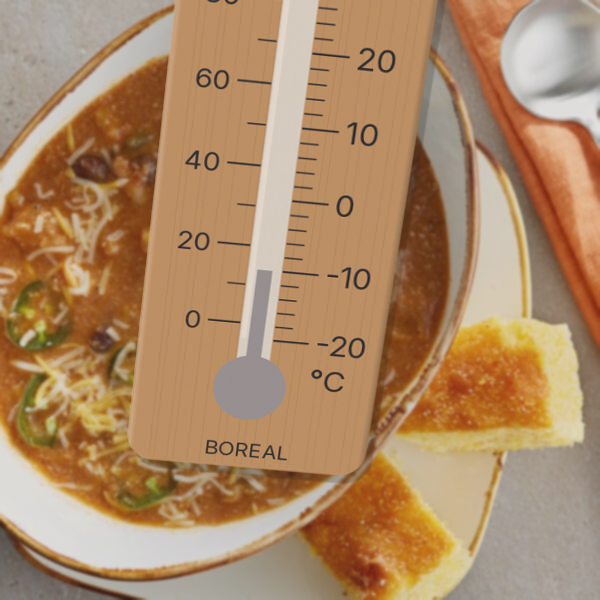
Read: -10°C
